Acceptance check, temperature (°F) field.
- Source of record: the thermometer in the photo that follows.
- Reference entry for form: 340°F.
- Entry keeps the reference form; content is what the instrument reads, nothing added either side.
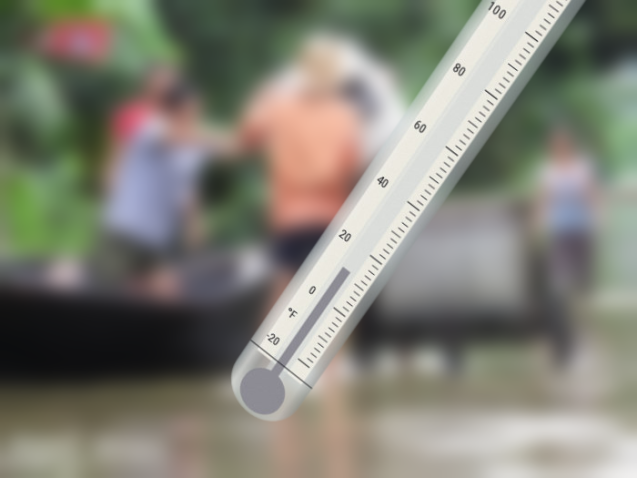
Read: 12°F
